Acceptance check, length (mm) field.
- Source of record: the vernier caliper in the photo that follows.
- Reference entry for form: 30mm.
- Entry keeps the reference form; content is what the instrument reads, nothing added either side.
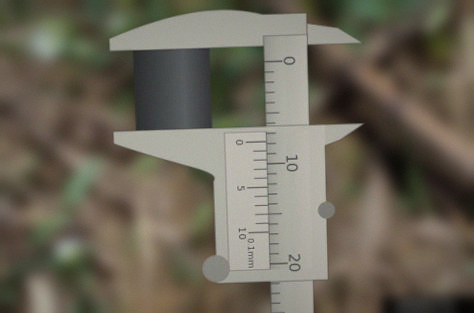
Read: 7.8mm
